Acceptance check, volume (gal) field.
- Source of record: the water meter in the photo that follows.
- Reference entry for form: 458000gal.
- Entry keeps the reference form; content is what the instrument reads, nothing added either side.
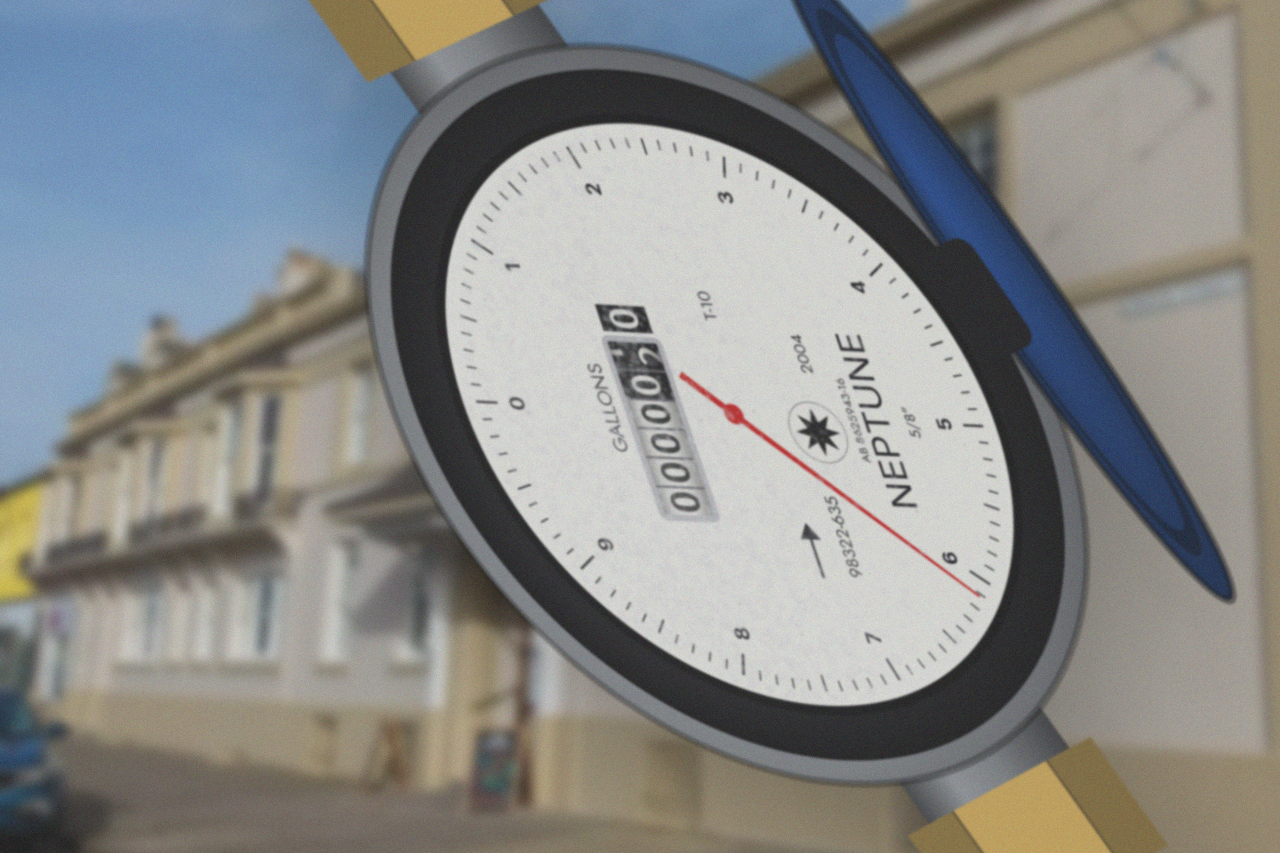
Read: 16.1gal
